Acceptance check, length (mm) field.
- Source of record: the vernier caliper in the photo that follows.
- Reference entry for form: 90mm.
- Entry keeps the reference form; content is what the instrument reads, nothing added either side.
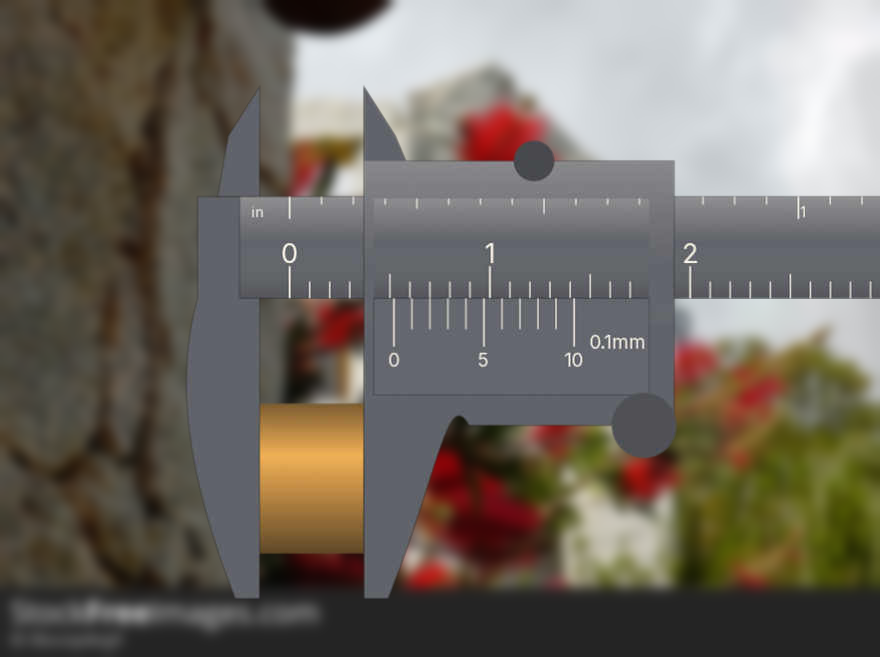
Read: 5.2mm
